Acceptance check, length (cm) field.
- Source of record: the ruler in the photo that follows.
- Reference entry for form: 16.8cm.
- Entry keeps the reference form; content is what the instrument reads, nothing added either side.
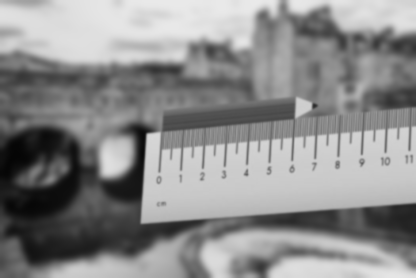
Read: 7cm
